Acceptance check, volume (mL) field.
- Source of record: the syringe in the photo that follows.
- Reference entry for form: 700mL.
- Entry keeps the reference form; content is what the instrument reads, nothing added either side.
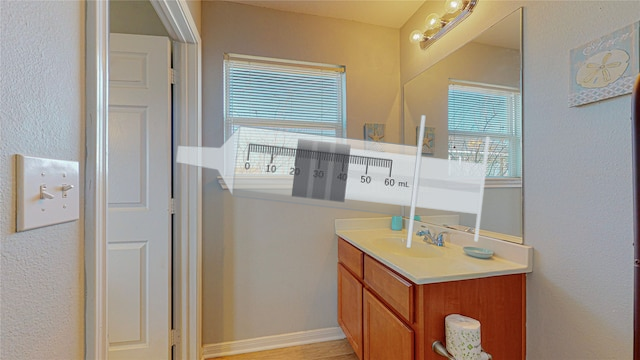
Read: 20mL
